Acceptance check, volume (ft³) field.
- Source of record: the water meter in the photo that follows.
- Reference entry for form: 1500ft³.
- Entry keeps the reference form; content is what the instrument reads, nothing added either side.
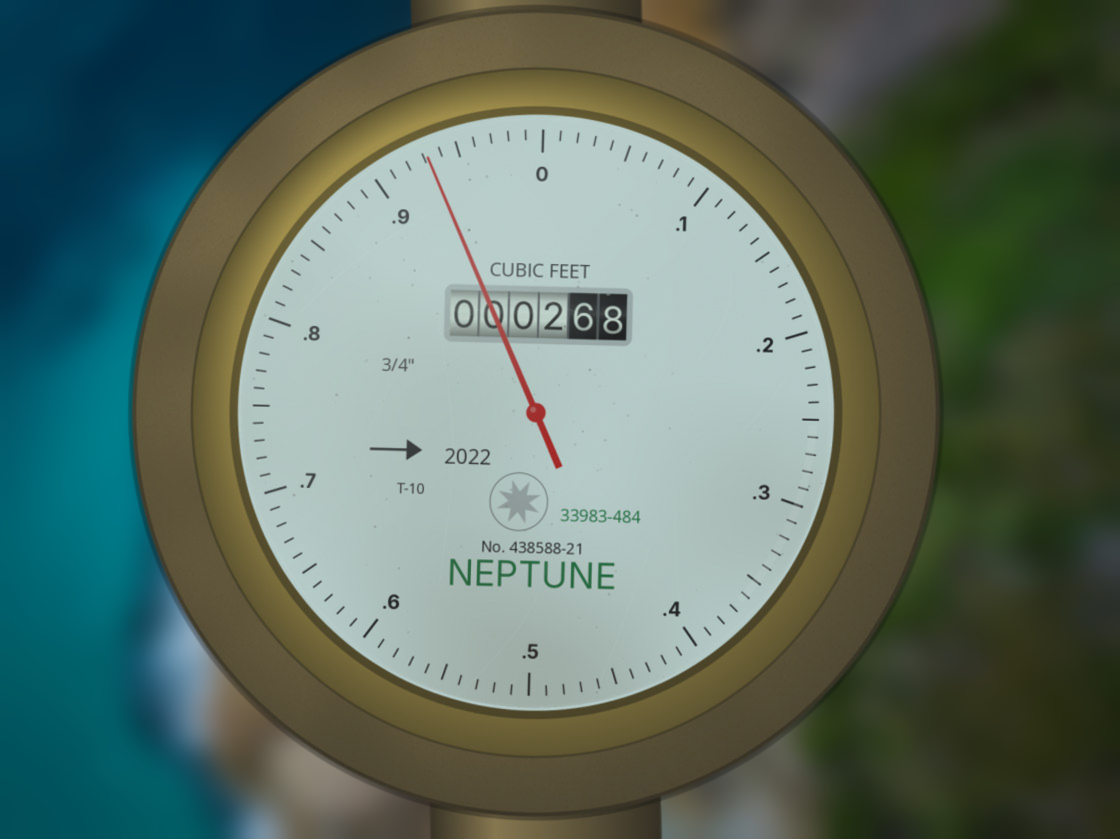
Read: 267.93ft³
